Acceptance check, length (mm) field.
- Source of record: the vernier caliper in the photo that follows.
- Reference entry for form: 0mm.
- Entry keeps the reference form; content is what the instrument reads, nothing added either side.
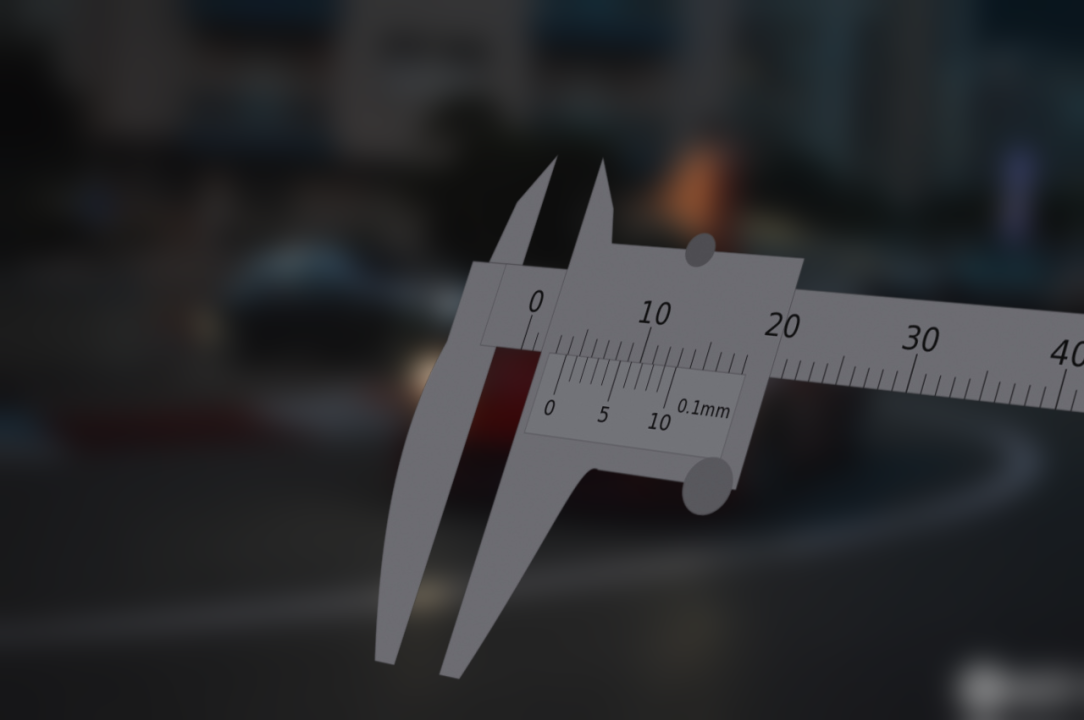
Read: 3.9mm
